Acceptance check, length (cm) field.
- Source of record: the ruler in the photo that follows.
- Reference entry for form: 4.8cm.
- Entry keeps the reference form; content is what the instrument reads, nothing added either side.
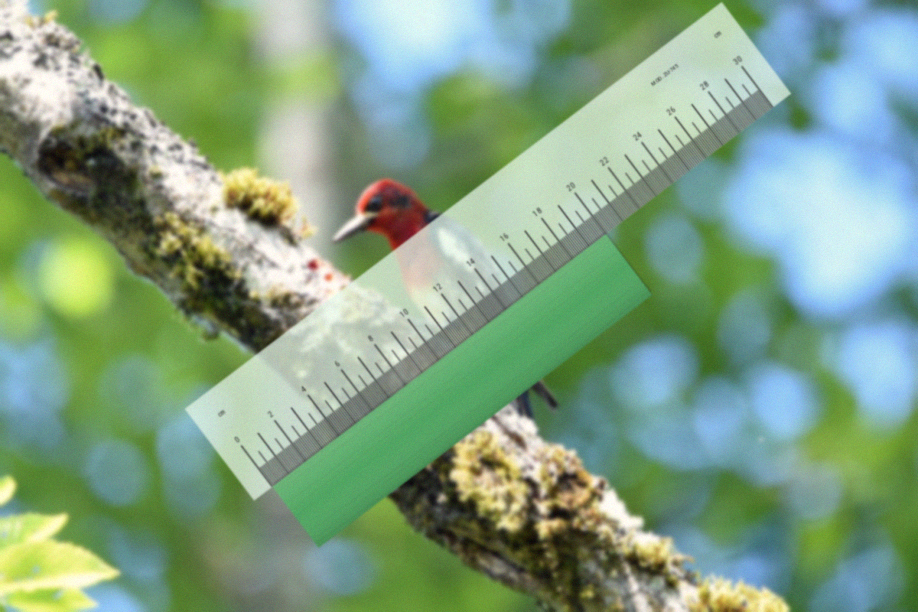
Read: 20cm
